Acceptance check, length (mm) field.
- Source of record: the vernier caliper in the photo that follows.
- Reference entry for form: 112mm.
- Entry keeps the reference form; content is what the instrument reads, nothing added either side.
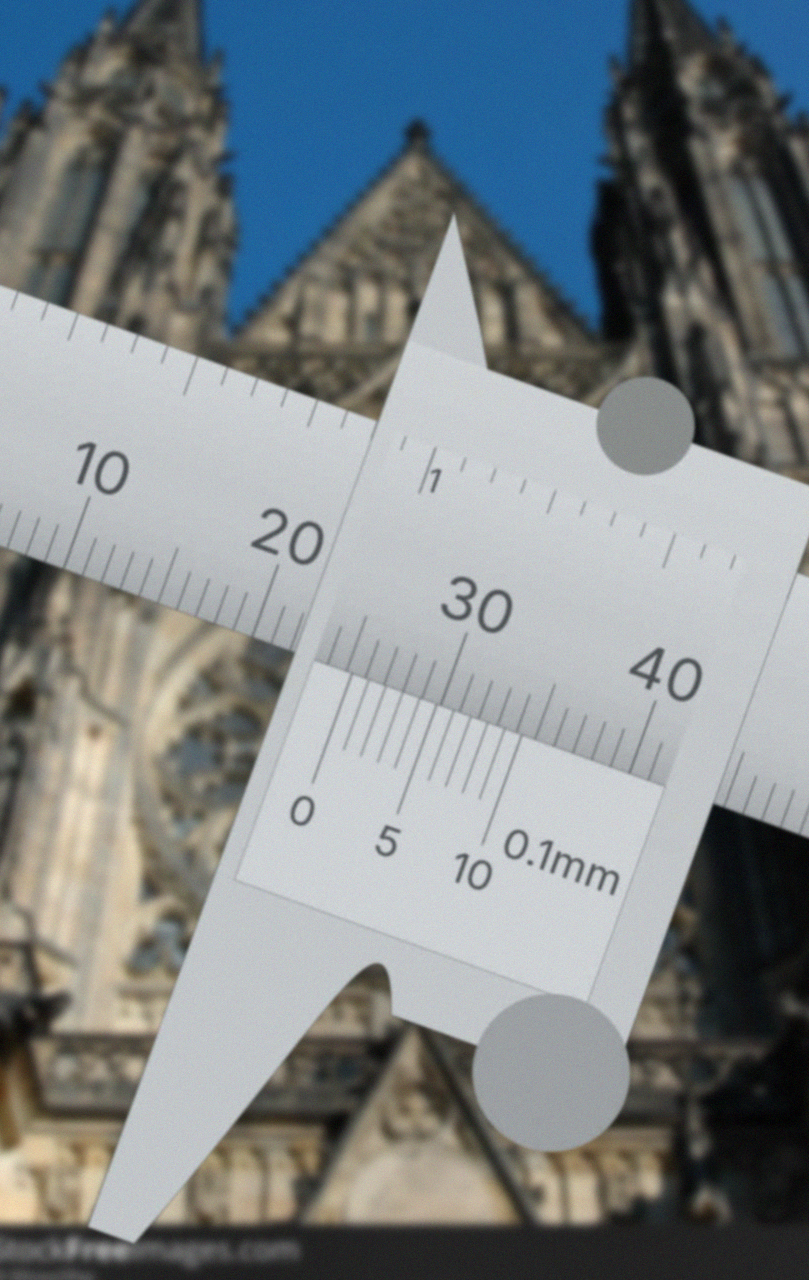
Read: 25.3mm
